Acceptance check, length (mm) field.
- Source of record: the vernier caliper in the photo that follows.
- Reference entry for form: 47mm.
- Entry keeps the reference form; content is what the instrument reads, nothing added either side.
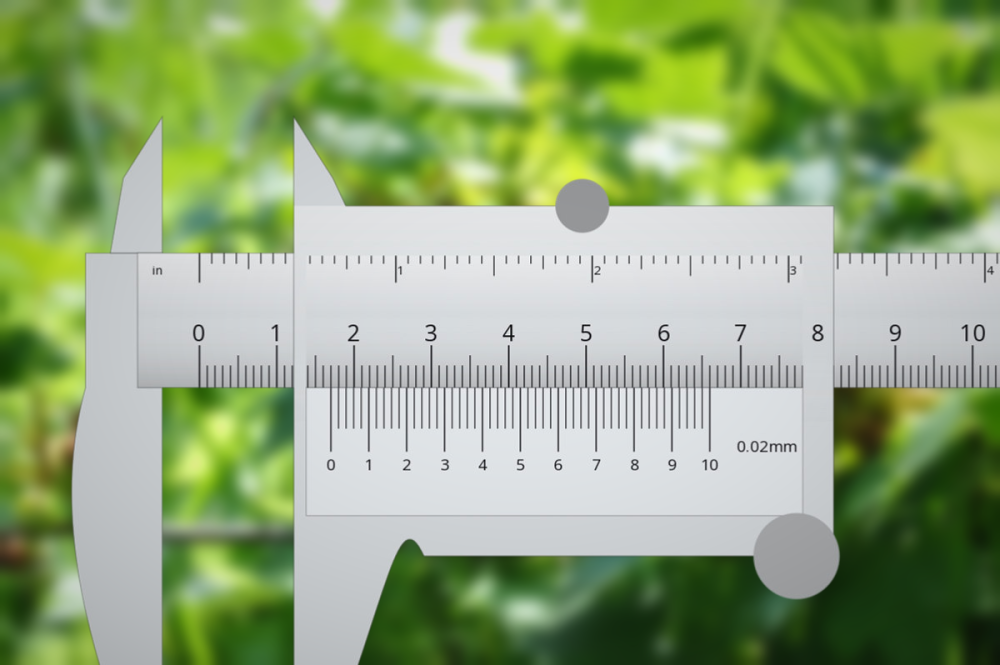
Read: 17.0mm
